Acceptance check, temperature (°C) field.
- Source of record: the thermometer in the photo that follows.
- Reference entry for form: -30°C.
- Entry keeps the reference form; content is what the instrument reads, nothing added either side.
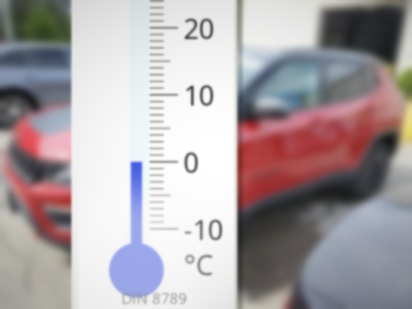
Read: 0°C
